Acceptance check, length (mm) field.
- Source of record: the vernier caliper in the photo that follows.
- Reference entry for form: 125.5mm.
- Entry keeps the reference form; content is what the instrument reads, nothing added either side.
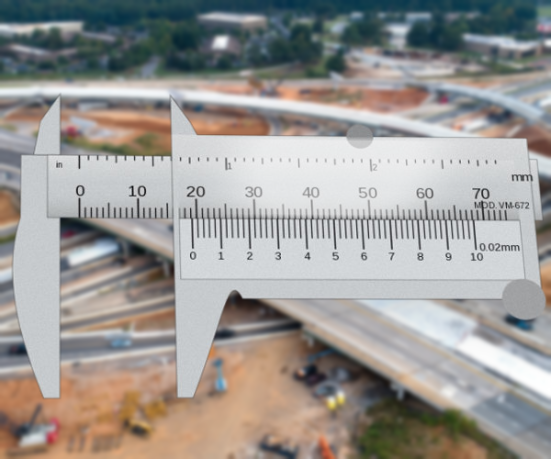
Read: 19.2mm
